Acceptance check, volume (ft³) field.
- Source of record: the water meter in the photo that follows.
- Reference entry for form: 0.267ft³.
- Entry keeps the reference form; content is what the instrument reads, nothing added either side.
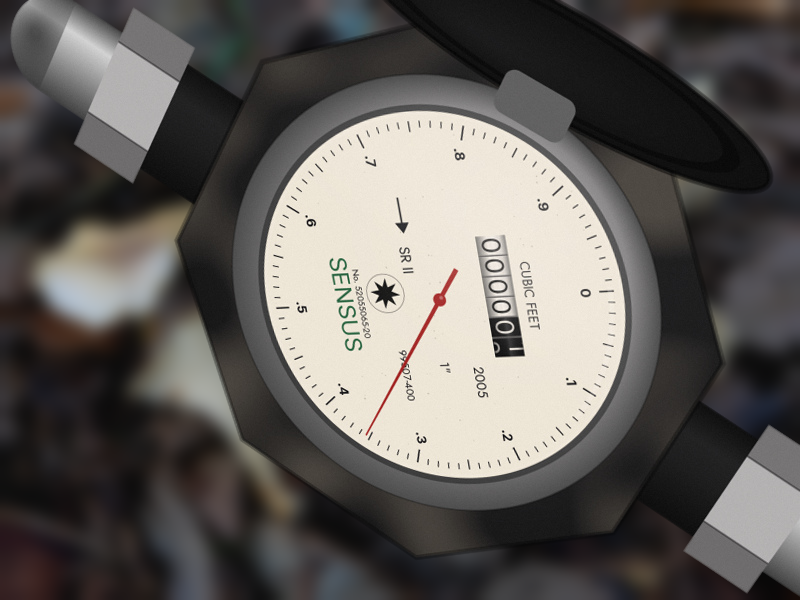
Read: 1.35ft³
